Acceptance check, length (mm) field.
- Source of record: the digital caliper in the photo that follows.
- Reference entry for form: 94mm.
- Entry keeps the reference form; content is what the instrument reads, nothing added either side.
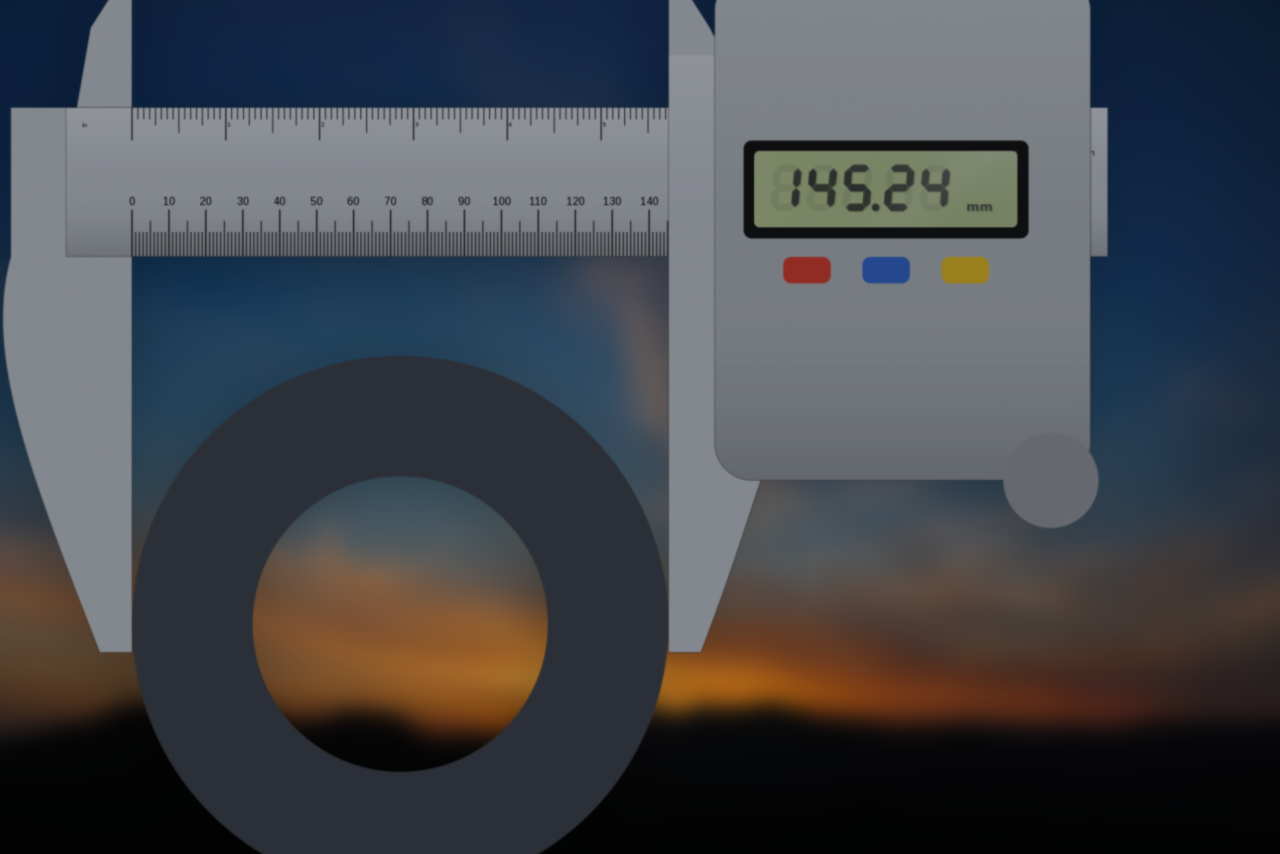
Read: 145.24mm
